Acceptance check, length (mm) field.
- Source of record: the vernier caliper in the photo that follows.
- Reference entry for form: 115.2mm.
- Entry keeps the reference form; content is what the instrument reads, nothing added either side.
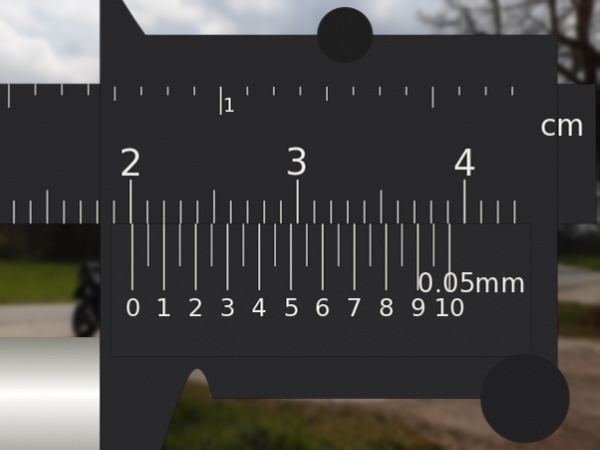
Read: 20.1mm
